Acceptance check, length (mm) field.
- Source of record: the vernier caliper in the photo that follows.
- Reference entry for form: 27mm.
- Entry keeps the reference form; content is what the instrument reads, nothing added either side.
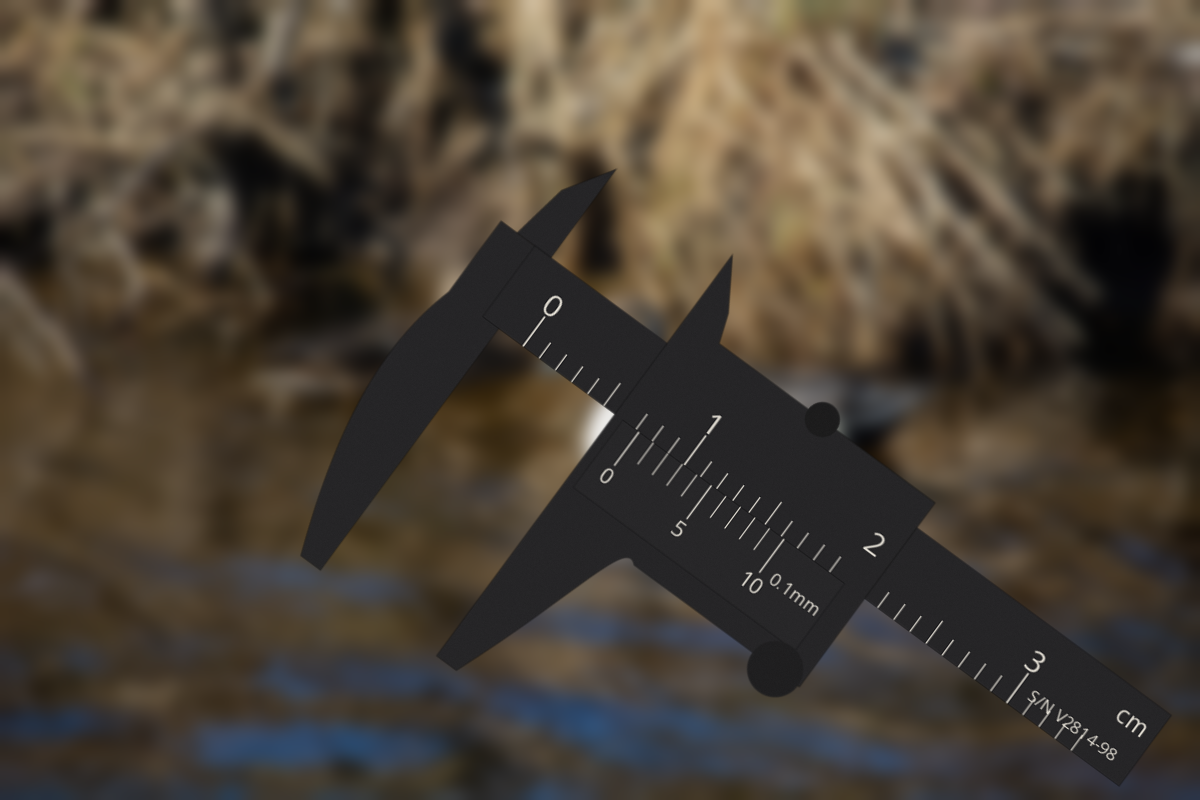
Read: 7.2mm
